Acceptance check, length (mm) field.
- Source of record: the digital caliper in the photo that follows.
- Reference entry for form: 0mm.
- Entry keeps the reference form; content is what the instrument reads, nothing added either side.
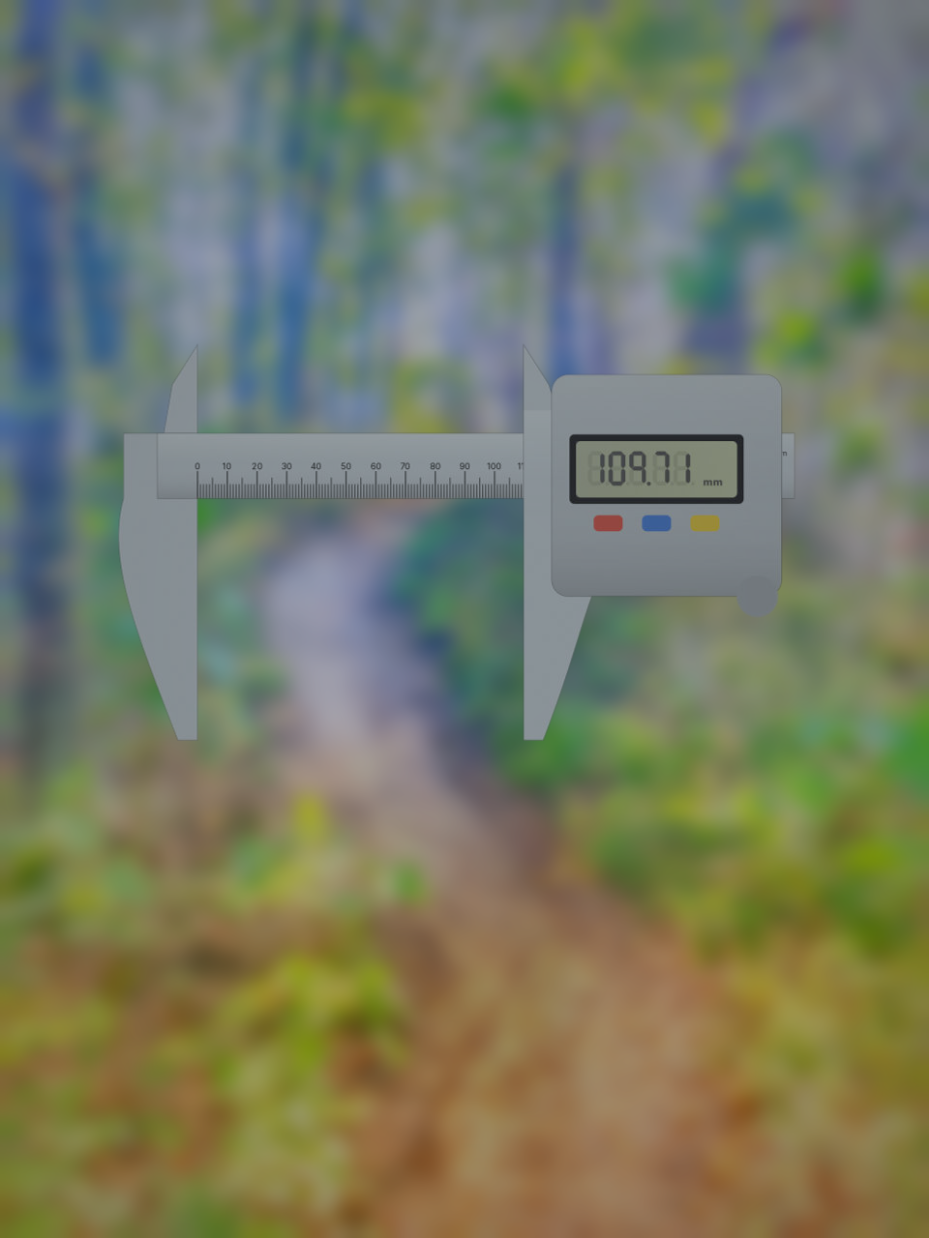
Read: 109.71mm
